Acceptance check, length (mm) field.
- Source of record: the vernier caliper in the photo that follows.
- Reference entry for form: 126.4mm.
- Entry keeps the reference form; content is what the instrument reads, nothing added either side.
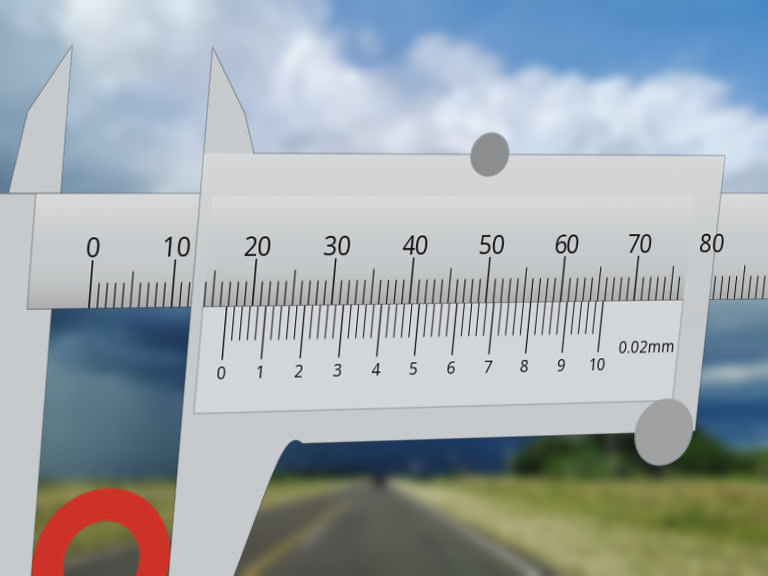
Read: 16.8mm
